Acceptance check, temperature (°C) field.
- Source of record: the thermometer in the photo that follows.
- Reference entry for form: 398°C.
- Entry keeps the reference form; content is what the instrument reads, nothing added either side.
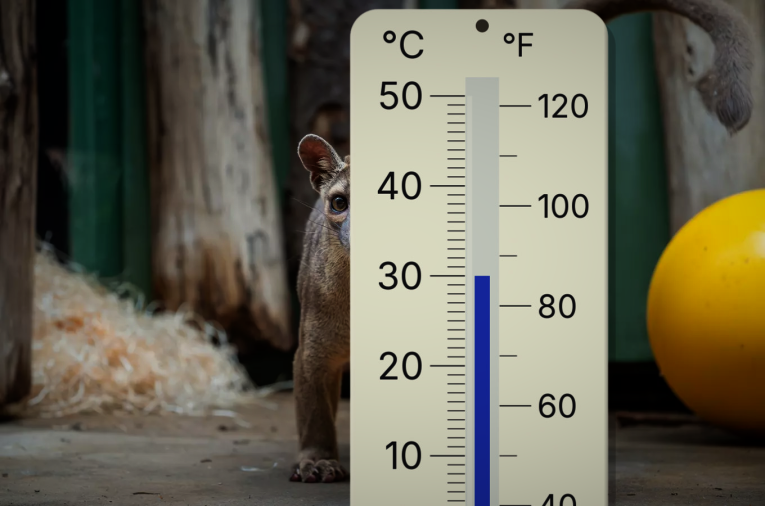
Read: 30°C
